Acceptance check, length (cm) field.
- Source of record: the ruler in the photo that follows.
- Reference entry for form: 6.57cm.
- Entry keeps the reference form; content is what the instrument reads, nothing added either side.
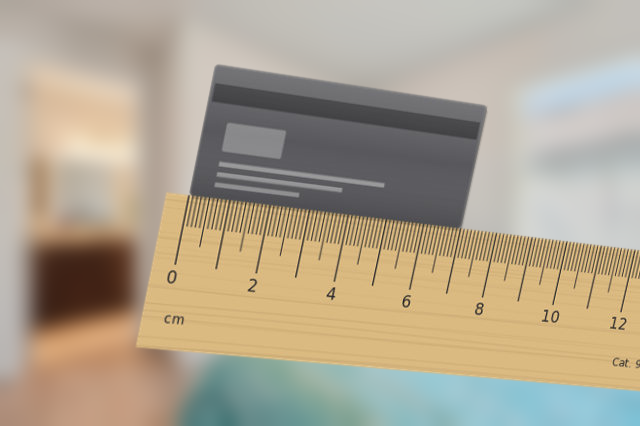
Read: 7cm
